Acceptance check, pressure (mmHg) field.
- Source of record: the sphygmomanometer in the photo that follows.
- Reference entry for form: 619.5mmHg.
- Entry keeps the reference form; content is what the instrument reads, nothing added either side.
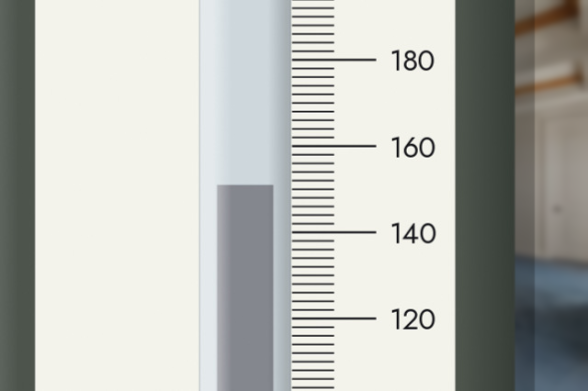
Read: 151mmHg
